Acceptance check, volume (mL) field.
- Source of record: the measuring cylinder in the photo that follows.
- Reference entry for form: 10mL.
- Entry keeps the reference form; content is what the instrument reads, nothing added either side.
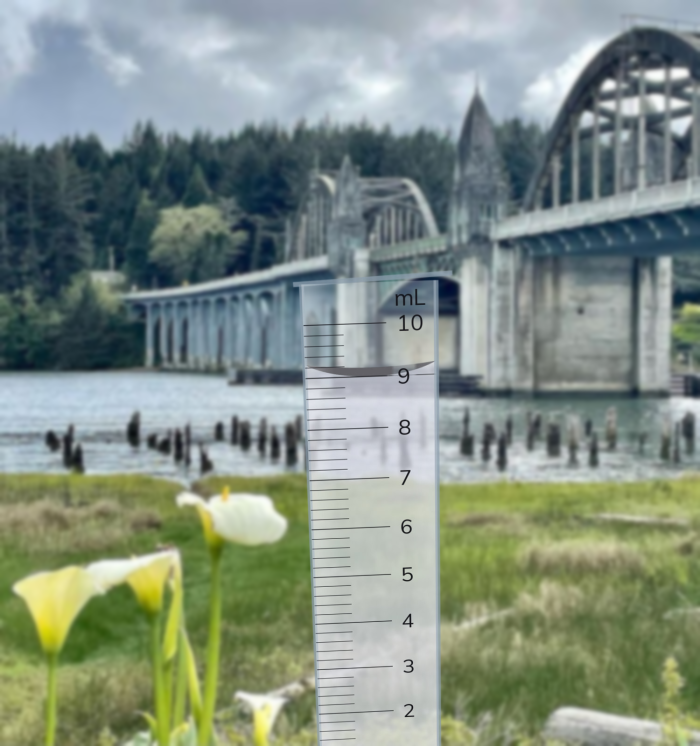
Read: 9mL
